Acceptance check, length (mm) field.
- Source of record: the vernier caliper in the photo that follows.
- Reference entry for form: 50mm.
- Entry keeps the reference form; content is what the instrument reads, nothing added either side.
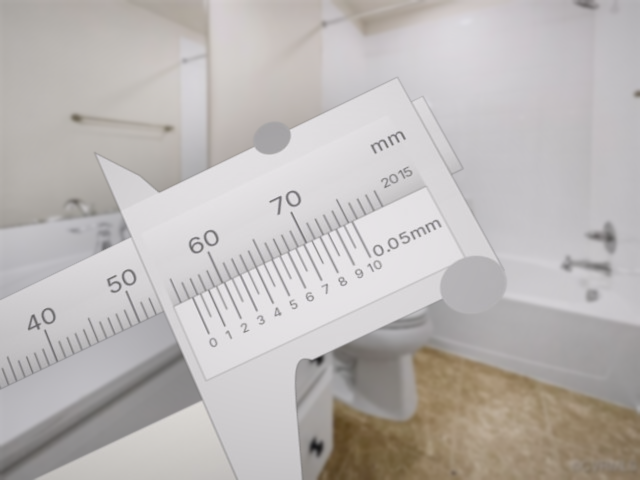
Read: 56.4mm
